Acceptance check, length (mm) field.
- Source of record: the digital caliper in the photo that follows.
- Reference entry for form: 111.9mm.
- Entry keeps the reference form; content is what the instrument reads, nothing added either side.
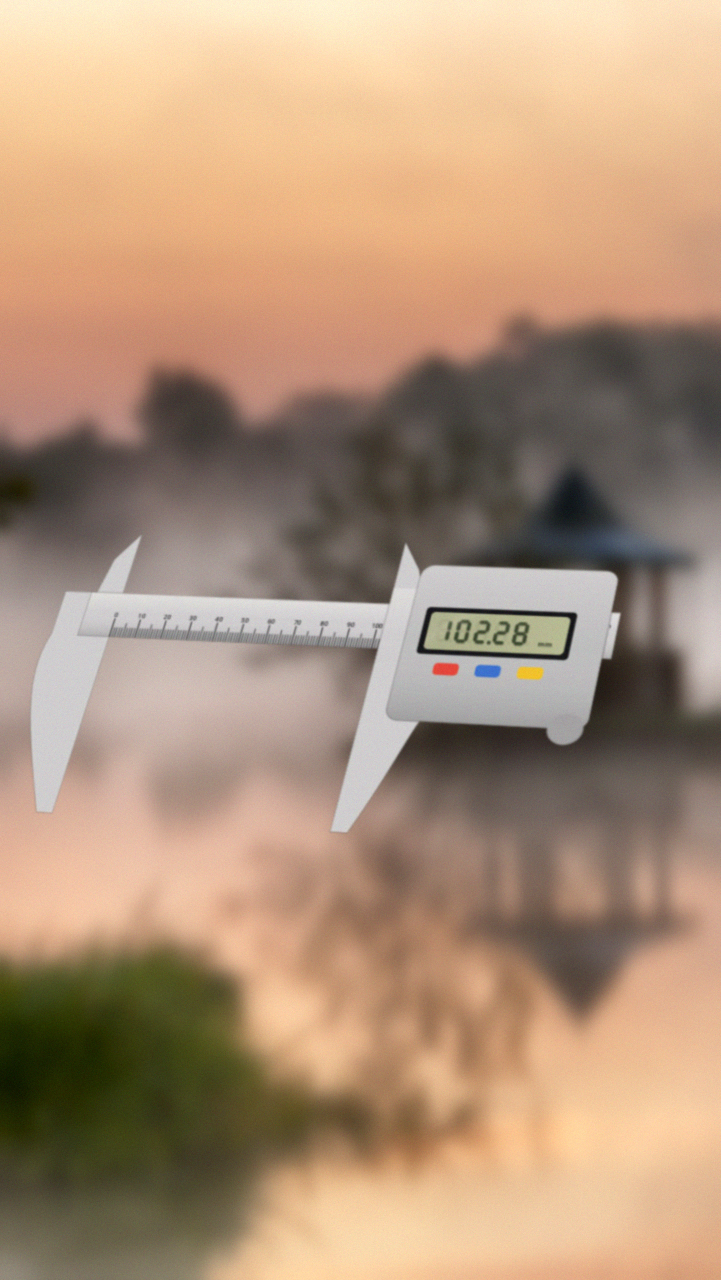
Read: 102.28mm
